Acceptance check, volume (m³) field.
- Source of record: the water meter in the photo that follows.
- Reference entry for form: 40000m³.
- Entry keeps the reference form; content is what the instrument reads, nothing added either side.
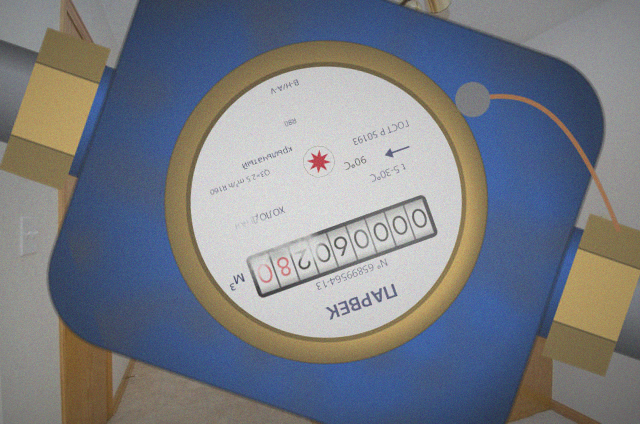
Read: 602.80m³
